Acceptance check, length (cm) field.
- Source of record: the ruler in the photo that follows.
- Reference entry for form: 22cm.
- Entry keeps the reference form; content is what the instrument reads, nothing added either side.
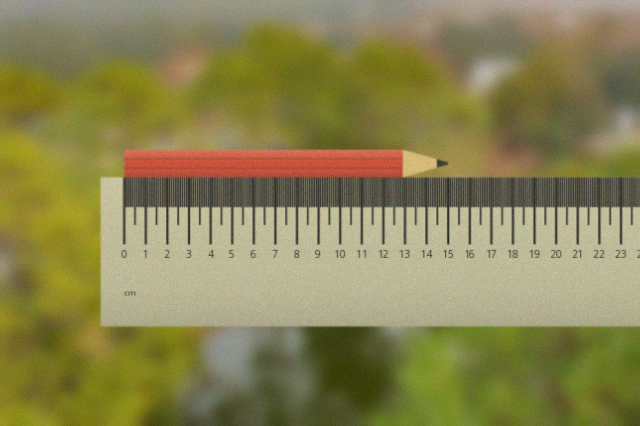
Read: 15cm
